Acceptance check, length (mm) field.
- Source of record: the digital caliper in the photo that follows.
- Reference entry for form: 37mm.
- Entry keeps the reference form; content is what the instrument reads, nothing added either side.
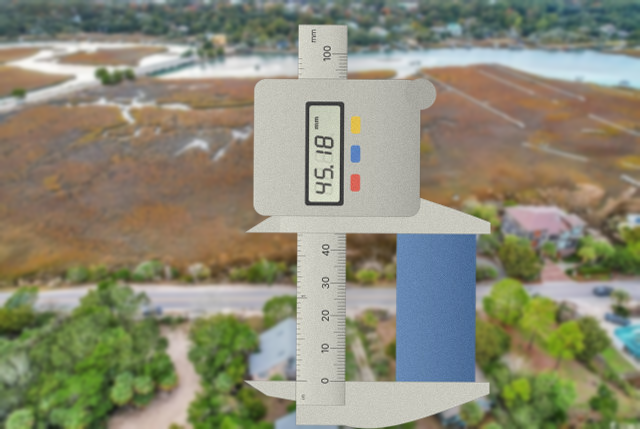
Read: 45.18mm
